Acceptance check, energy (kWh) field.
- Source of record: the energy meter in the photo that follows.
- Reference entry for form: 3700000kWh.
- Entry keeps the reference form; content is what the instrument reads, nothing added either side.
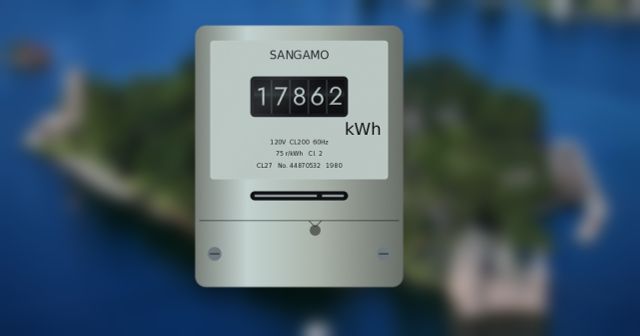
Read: 17862kWh
